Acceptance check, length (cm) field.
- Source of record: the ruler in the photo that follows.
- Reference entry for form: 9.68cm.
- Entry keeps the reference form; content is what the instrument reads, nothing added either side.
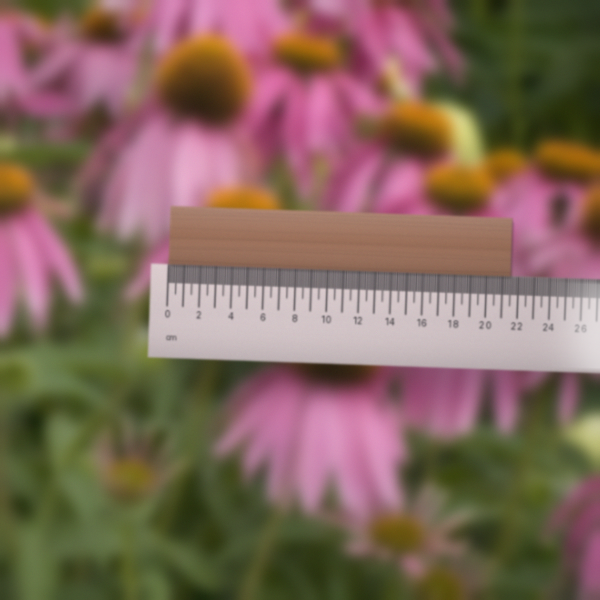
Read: 21.5cm
